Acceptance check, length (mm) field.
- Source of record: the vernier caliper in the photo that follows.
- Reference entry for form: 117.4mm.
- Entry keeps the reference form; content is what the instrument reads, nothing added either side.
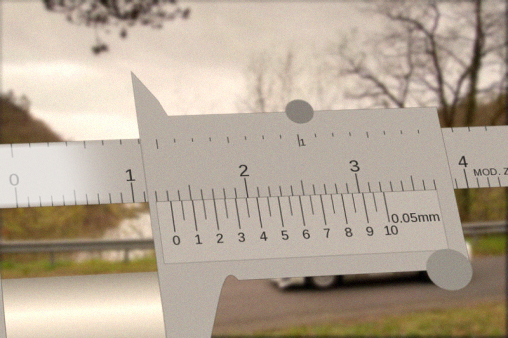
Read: 13.2mm
